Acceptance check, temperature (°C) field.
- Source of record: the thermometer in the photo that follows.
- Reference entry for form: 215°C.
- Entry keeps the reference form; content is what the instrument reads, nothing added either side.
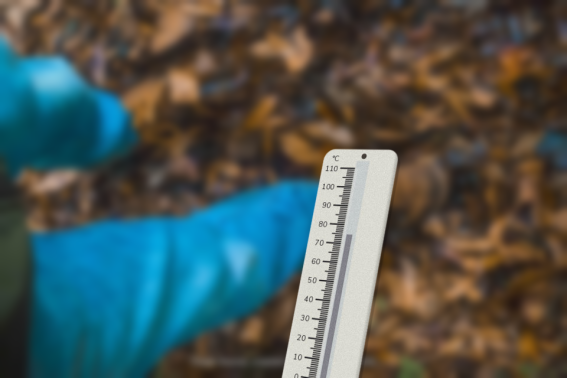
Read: 75°C
